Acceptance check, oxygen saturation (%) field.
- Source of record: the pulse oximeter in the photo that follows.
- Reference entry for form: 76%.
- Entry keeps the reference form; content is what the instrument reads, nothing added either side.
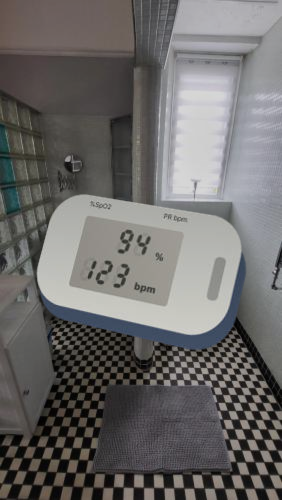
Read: 94%
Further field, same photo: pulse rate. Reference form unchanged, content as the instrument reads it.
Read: 123bpm
